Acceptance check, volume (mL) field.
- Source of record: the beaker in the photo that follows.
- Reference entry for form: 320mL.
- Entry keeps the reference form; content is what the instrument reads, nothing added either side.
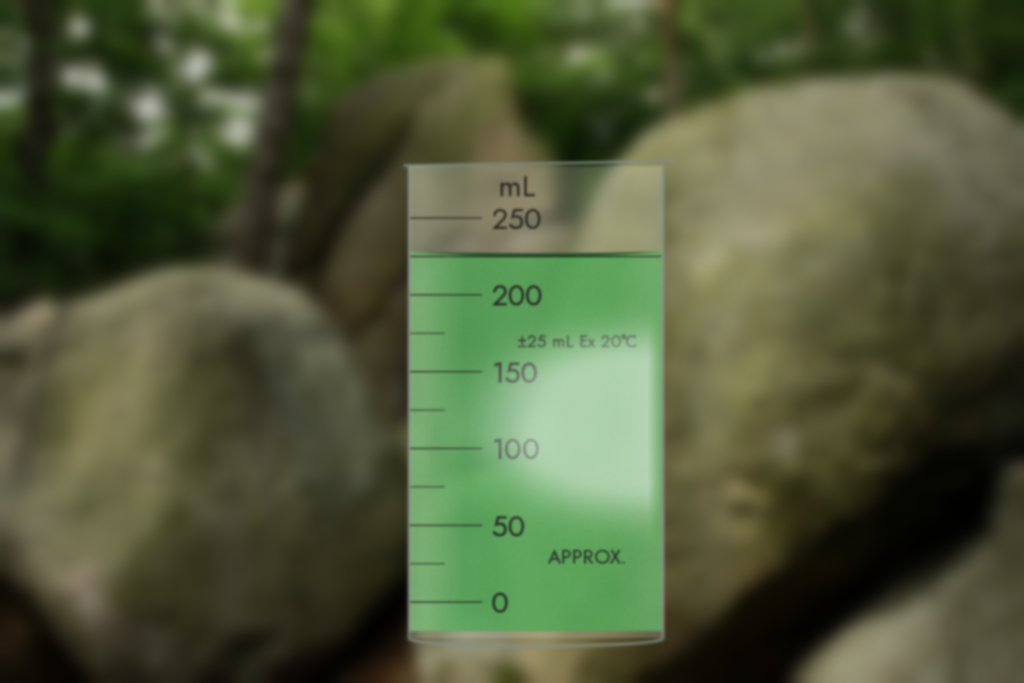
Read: 225mL
